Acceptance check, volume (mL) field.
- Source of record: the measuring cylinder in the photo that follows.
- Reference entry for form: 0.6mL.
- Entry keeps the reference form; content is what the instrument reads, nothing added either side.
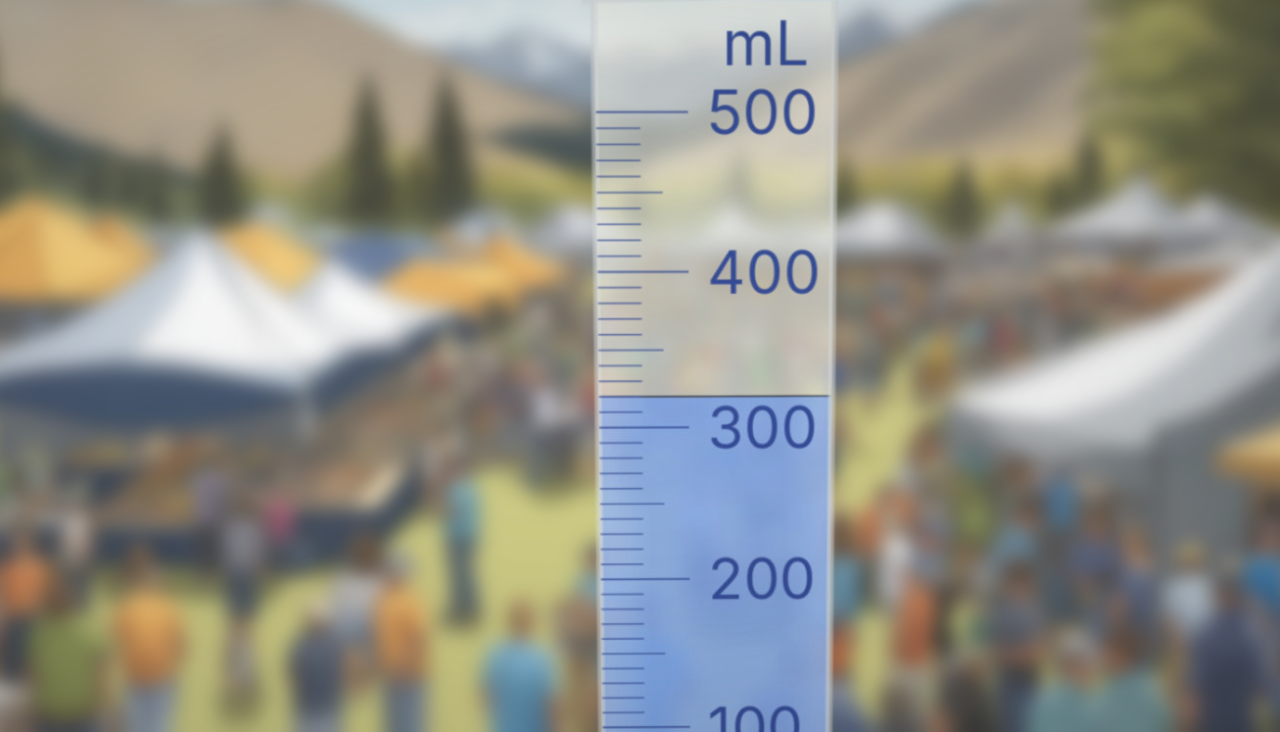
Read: 320mL
